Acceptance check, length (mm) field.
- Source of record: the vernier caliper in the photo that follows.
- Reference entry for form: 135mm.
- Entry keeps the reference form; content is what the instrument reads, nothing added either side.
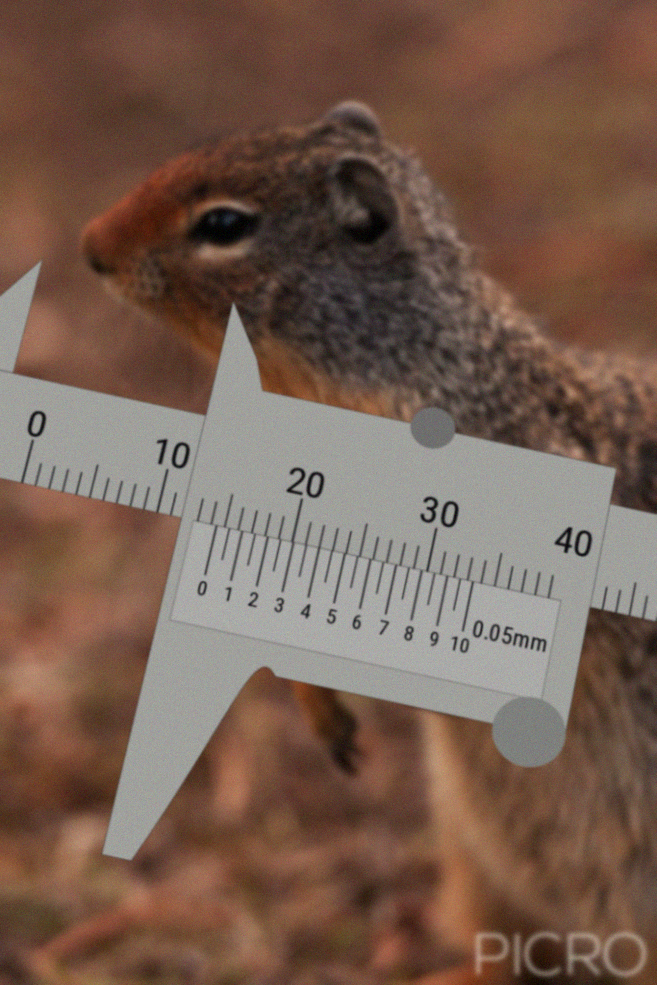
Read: 14.4mm
